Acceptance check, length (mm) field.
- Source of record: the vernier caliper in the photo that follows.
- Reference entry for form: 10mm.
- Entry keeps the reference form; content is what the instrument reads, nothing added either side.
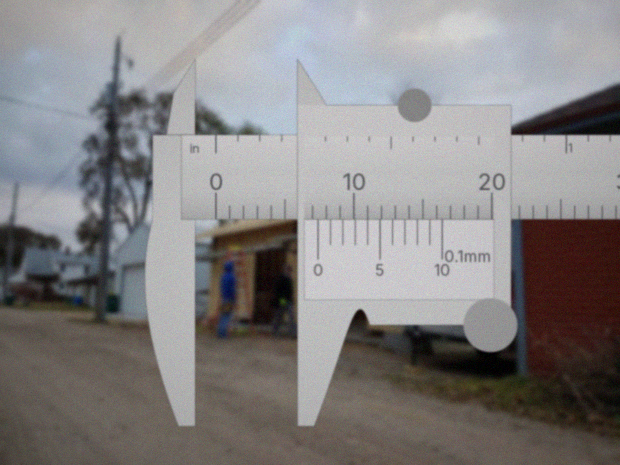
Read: 7.4mm
